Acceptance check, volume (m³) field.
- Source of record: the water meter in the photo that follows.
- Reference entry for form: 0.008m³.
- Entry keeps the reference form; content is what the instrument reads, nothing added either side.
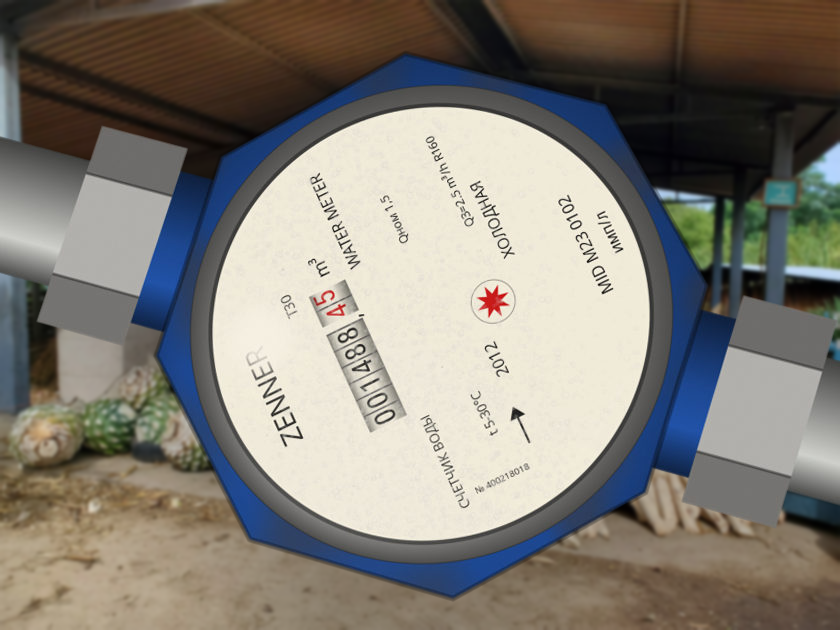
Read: 1488.45m³
